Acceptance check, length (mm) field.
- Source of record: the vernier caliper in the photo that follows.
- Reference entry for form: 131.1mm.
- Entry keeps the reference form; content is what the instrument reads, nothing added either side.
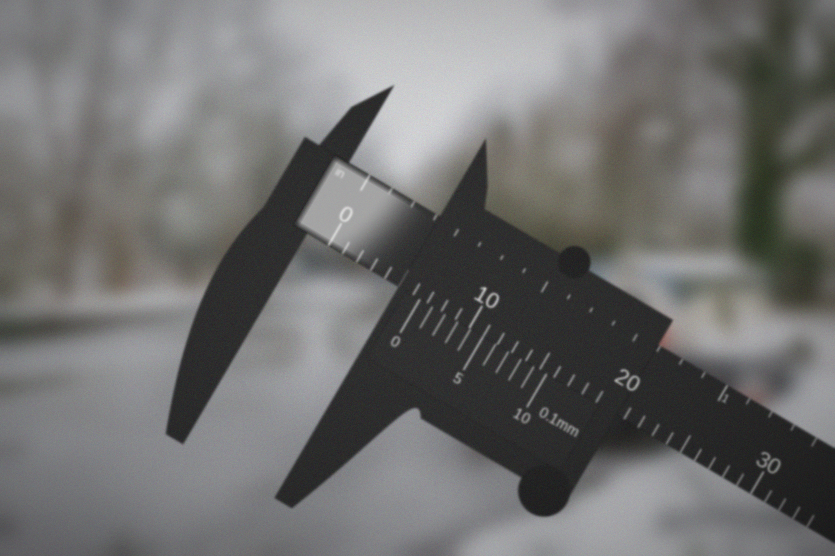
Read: 6.5mm
